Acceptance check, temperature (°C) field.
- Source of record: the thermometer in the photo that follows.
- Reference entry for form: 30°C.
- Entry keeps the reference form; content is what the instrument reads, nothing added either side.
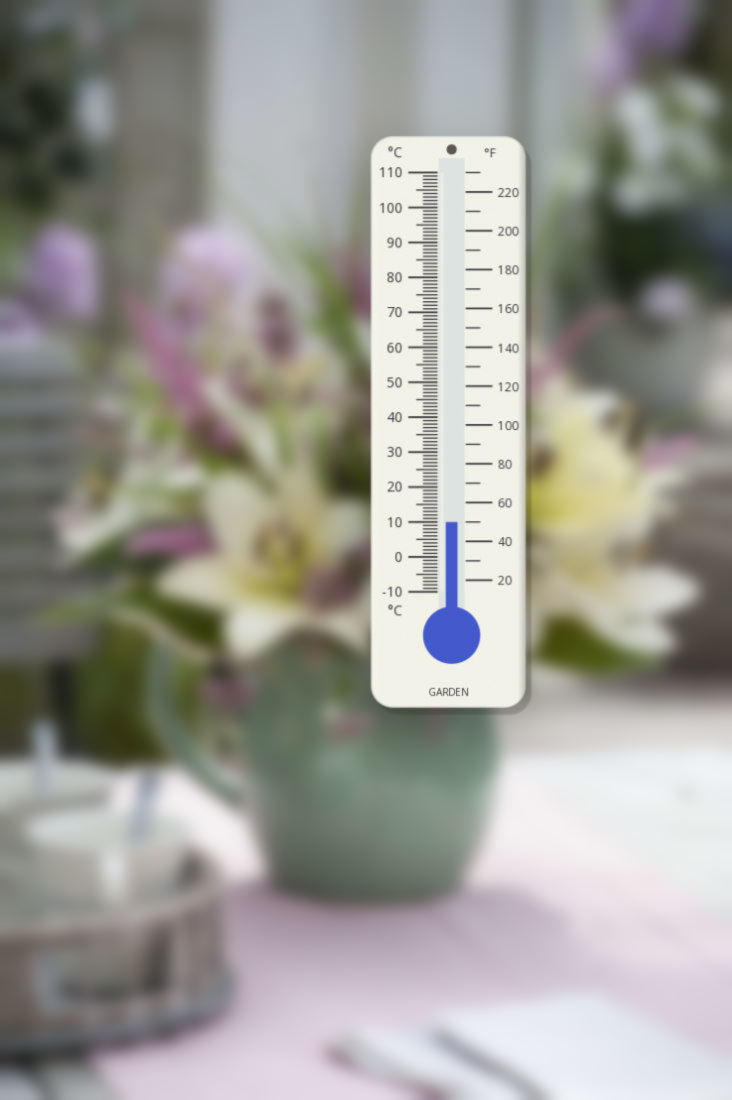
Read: 10°C
